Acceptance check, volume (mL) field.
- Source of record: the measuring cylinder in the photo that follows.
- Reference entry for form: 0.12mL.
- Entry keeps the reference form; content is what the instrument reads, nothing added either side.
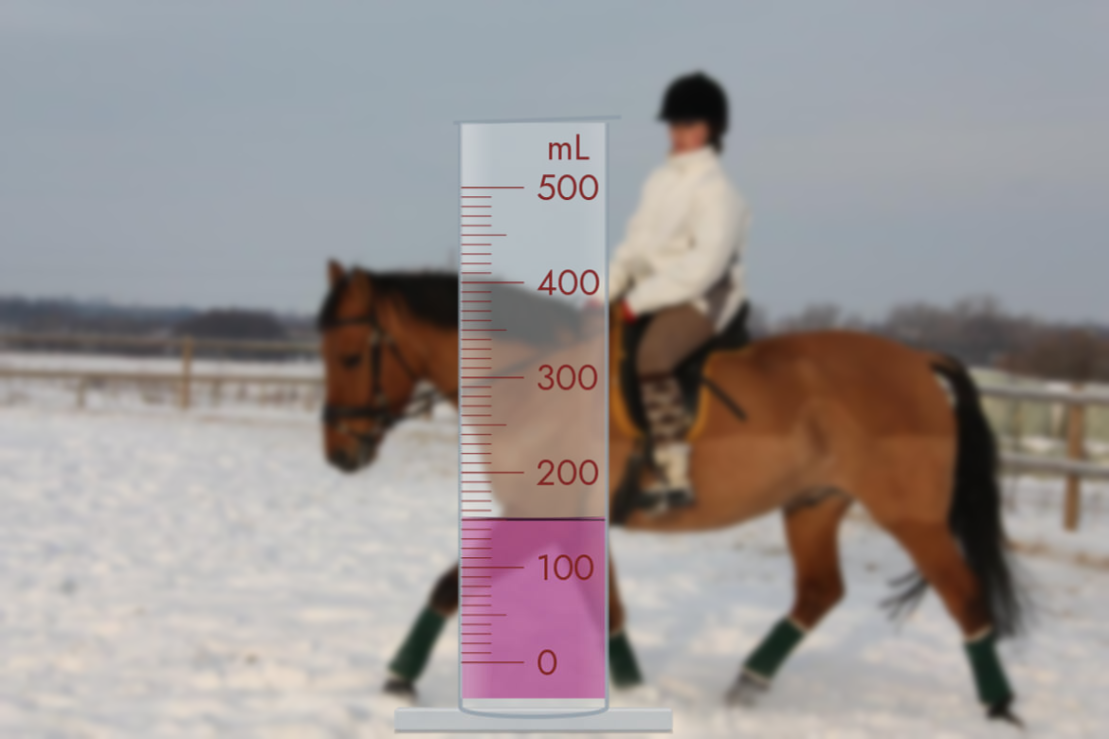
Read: 150mL
